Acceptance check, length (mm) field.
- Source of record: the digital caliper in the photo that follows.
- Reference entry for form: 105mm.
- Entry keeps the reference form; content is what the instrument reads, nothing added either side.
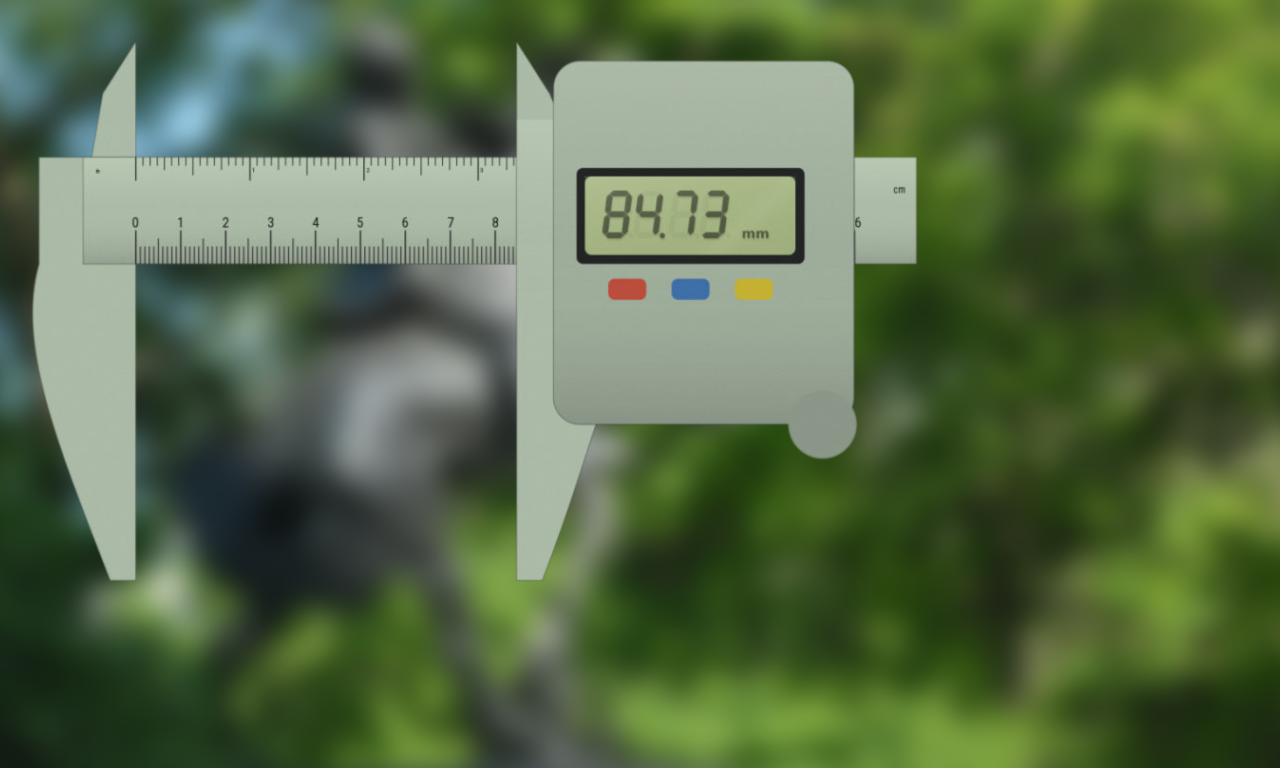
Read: 84.73mm
